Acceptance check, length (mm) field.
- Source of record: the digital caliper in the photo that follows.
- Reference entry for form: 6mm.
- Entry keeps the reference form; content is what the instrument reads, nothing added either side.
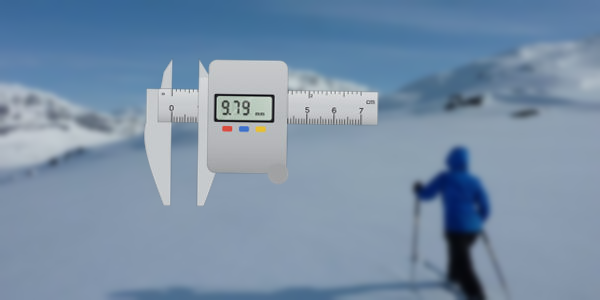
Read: 9.79mm
